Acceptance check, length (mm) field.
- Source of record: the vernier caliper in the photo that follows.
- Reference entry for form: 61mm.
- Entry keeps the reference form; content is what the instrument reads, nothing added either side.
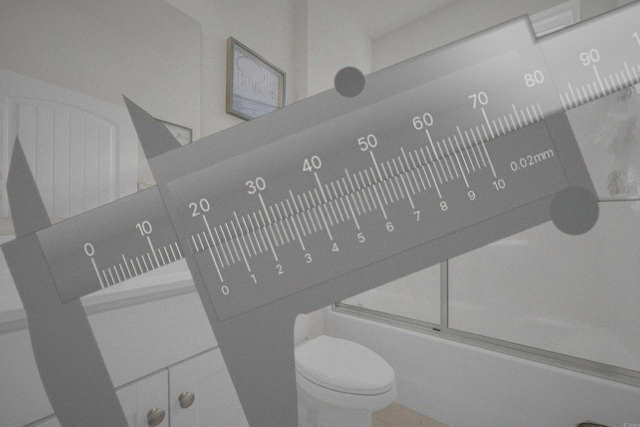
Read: 19.0mm
